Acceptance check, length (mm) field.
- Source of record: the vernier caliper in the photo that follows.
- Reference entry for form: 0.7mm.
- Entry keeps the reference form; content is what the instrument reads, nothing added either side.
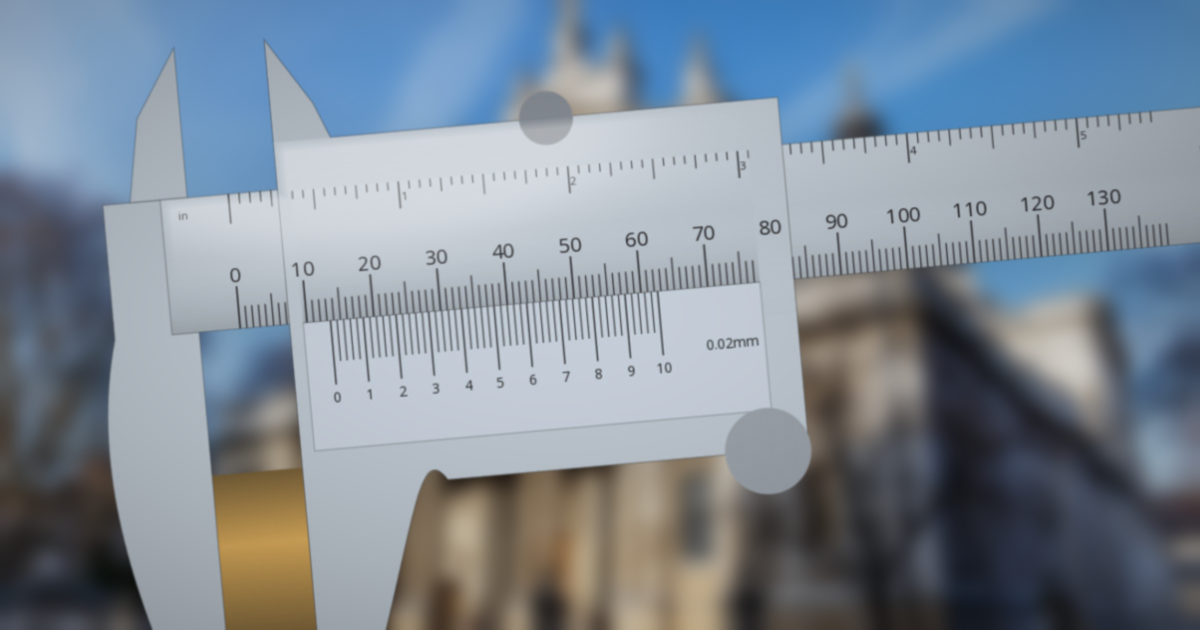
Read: 13.5mm
